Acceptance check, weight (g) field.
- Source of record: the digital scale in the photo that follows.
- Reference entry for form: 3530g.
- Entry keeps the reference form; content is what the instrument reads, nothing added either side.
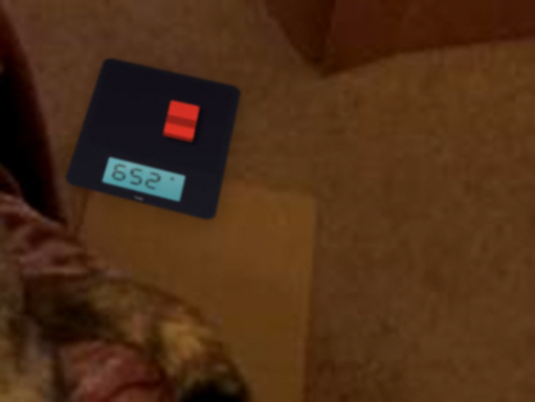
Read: 652g
